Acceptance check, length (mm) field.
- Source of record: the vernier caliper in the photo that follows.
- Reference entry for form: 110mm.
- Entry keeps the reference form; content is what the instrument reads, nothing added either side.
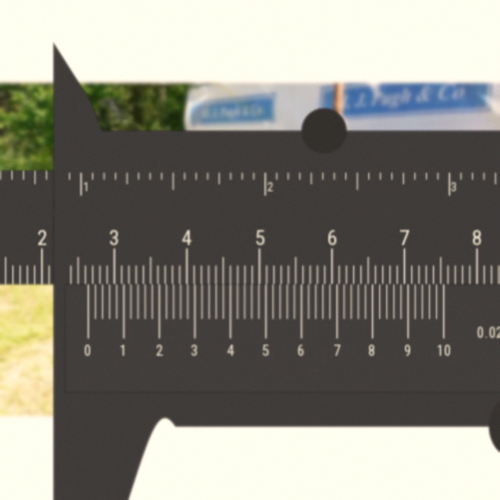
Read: 26.4mm
